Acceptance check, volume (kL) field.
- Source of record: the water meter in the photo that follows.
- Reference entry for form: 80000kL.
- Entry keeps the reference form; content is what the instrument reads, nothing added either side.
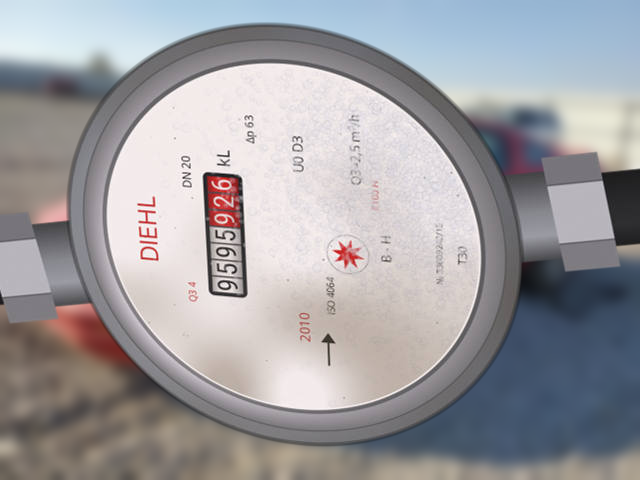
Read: 9595.926kL
